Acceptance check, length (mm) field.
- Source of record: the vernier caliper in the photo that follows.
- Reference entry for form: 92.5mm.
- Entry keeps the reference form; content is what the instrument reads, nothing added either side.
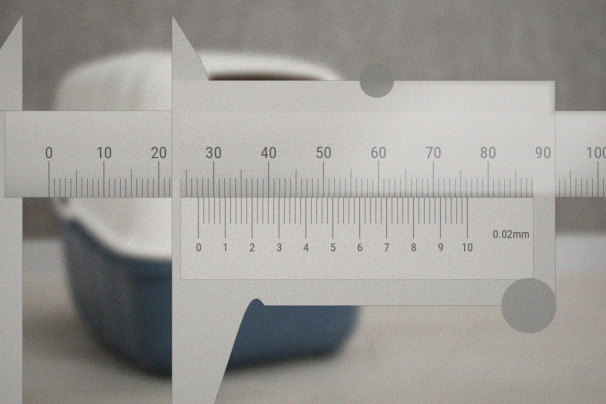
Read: 27.2mm
